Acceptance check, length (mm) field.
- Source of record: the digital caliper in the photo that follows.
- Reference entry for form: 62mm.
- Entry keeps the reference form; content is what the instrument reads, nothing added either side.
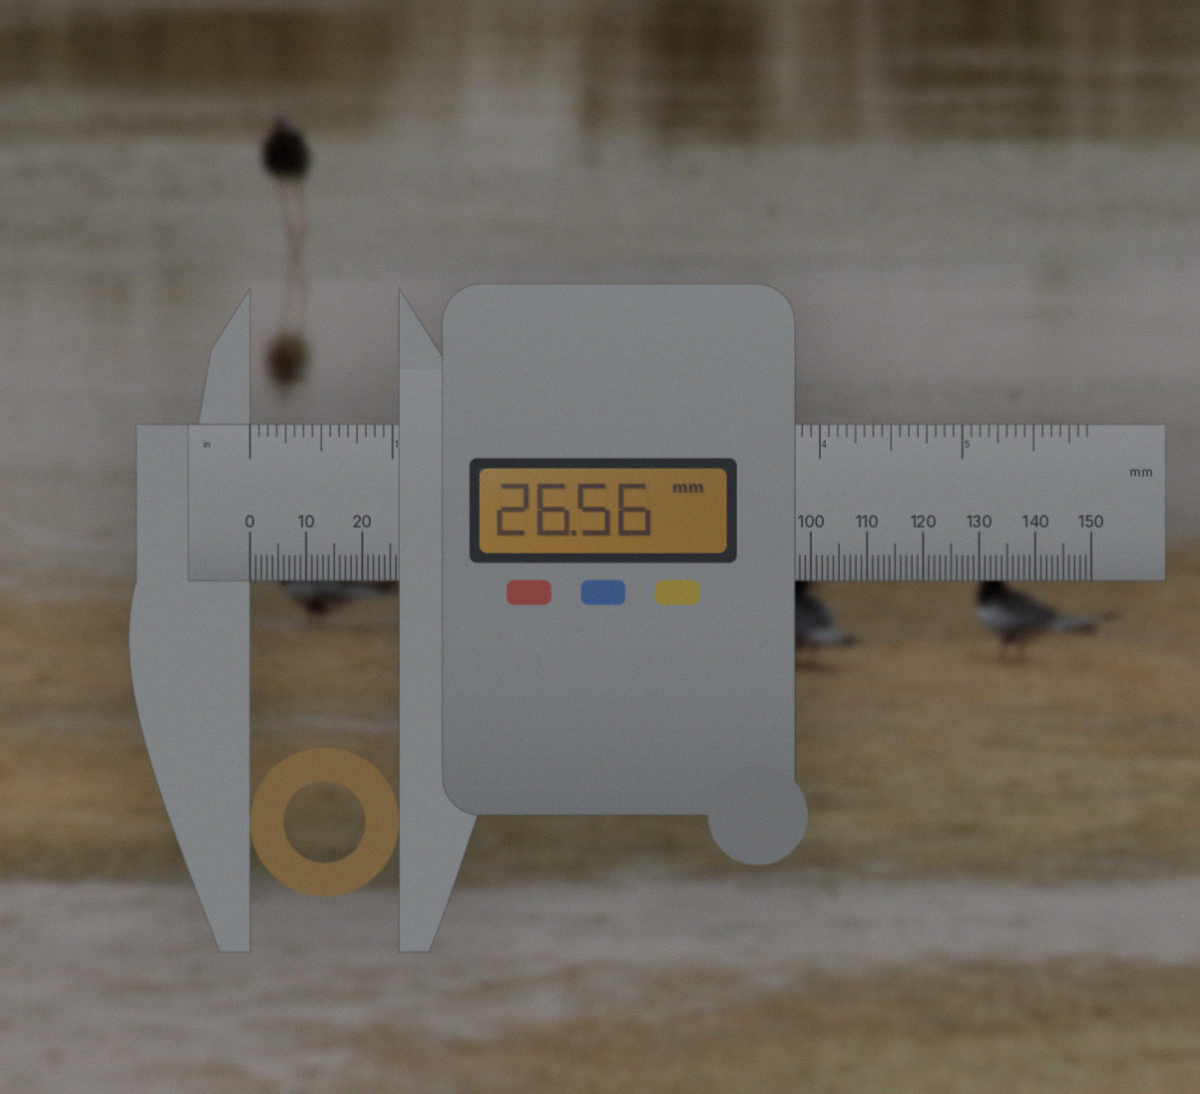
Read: 26.56mm
